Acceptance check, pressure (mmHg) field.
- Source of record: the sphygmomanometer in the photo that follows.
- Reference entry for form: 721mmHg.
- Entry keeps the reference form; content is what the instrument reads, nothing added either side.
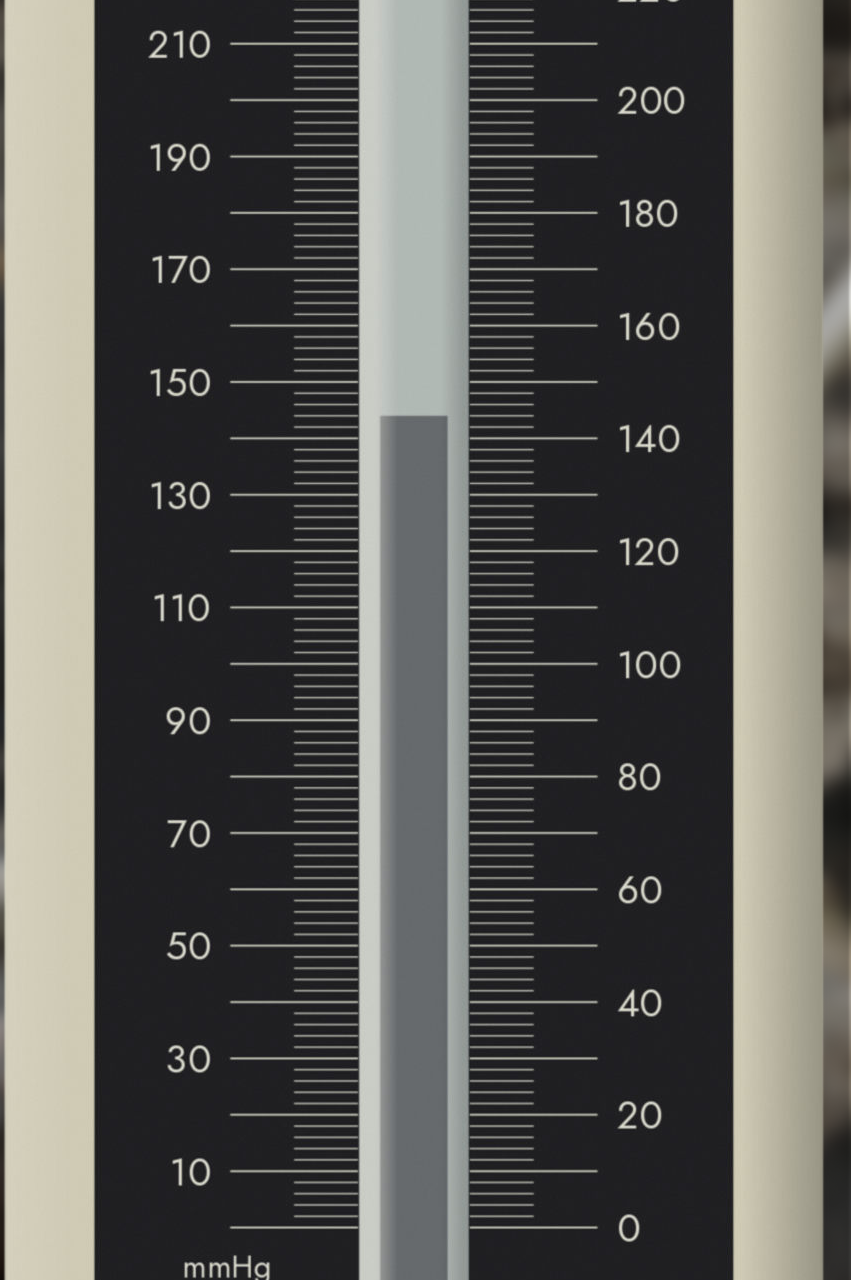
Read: 144mmHg
